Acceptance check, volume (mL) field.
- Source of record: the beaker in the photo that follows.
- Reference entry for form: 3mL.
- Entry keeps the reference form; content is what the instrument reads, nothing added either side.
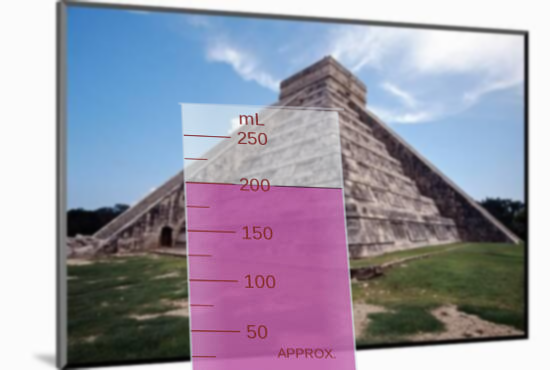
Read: 200mL
